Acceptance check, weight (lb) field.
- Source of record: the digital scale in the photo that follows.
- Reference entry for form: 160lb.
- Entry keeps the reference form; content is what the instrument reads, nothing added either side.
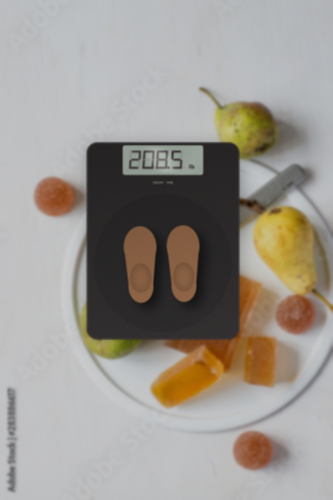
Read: 208.5lb
